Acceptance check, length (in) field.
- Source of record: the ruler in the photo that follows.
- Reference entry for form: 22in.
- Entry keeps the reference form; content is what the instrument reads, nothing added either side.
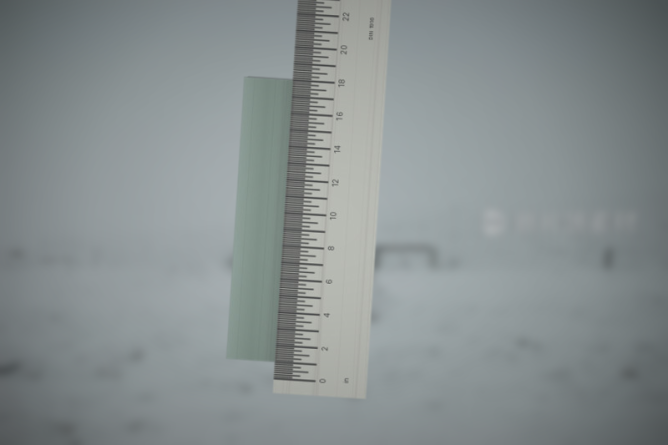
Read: 17in
